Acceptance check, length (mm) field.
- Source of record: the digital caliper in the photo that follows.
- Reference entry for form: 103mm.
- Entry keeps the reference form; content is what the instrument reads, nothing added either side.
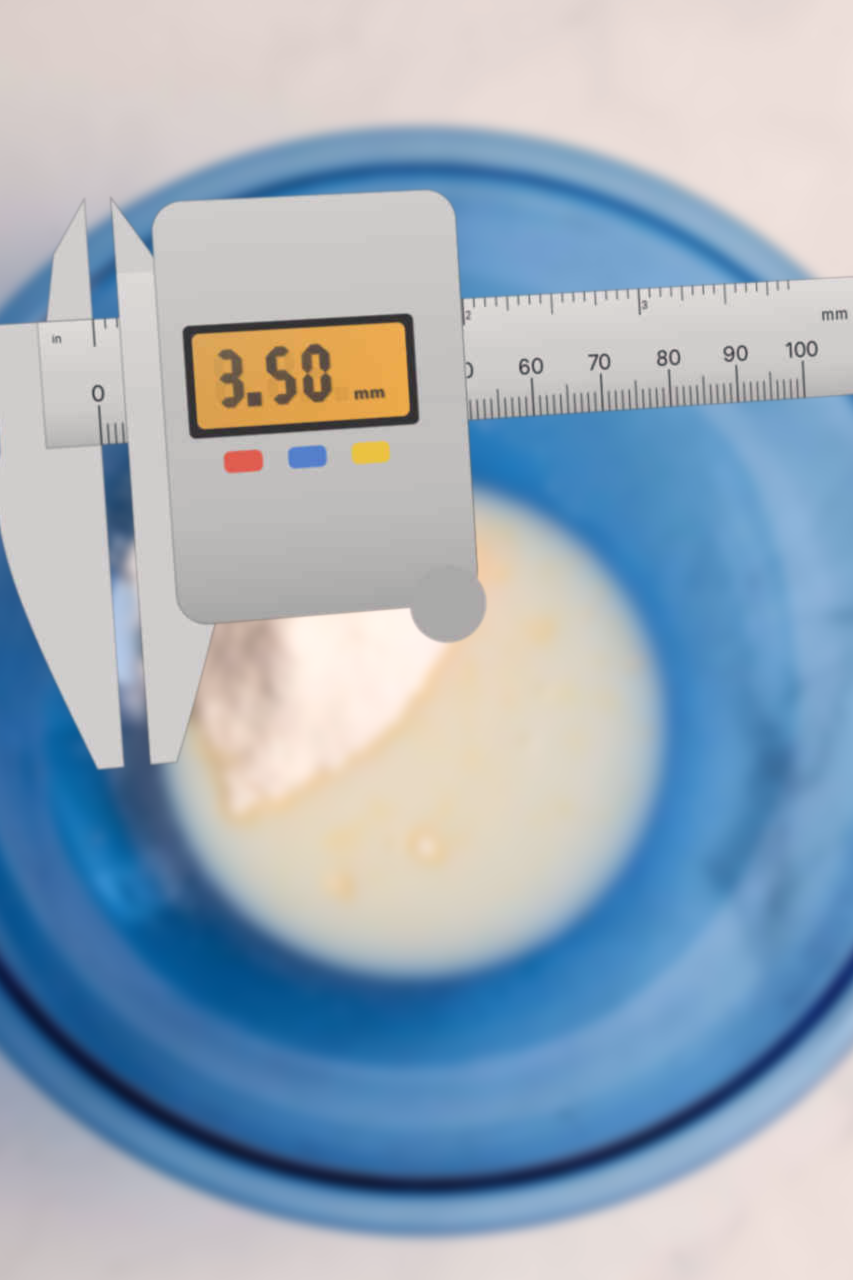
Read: 3.50mm
